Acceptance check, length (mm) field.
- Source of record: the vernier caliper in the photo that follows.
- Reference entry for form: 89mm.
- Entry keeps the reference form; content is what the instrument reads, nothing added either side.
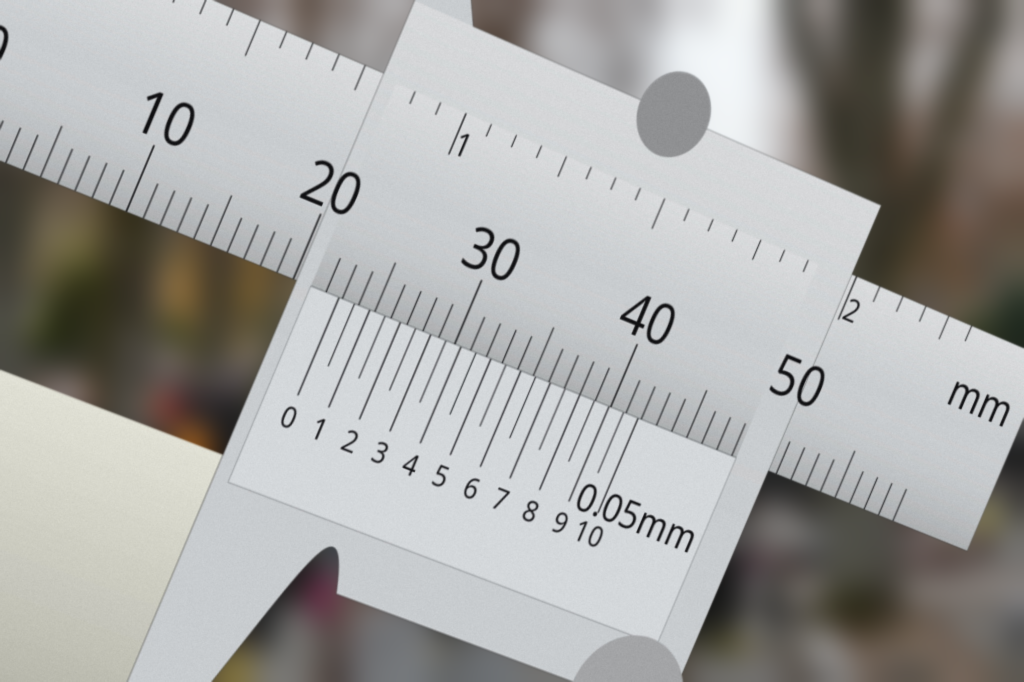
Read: 22.8mm
